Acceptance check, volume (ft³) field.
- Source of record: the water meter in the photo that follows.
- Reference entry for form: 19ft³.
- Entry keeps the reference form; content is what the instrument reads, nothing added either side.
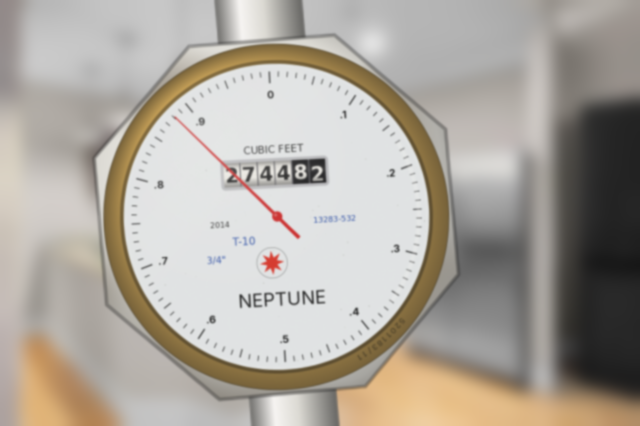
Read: 274481.88ft³
